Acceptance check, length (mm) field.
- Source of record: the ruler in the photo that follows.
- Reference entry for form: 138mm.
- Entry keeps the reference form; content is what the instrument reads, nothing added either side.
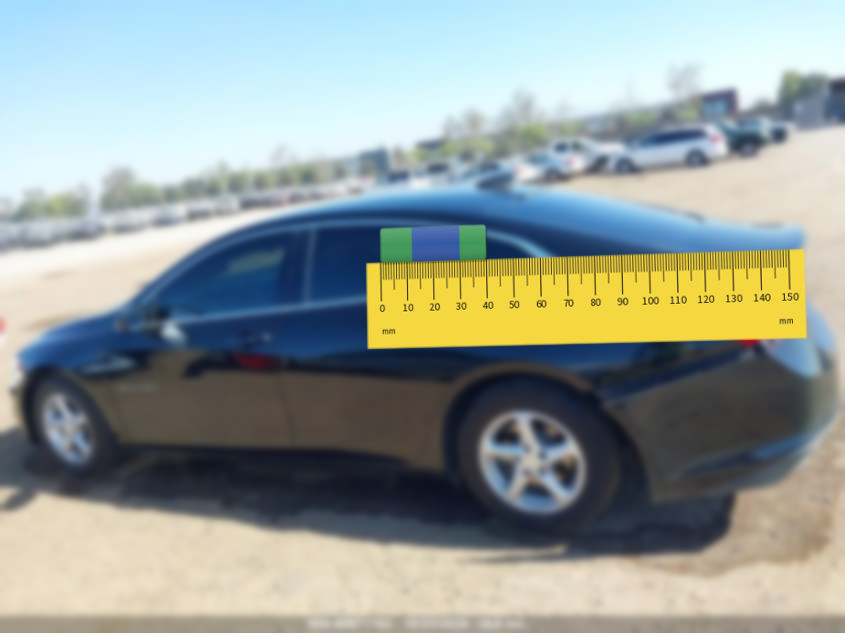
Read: 40mm
